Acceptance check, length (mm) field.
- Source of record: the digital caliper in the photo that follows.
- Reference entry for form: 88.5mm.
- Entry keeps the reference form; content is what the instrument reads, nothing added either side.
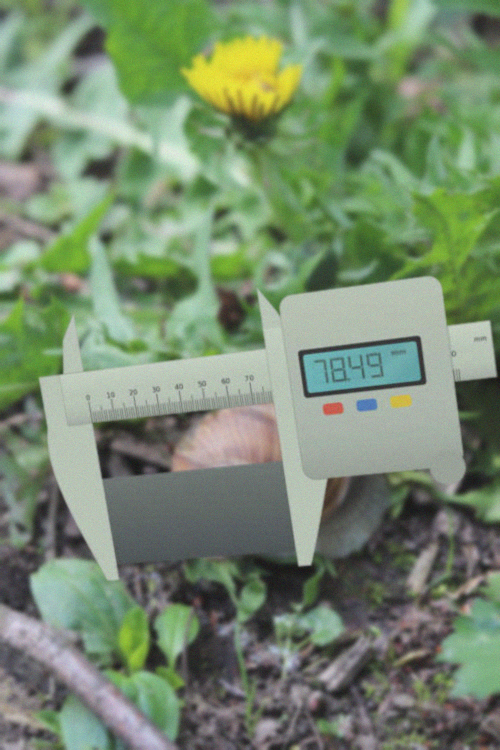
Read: 78.49mm
